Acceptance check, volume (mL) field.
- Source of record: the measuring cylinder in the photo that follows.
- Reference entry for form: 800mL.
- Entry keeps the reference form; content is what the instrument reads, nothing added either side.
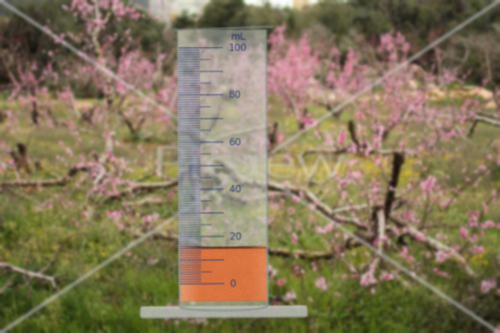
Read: 15mL
